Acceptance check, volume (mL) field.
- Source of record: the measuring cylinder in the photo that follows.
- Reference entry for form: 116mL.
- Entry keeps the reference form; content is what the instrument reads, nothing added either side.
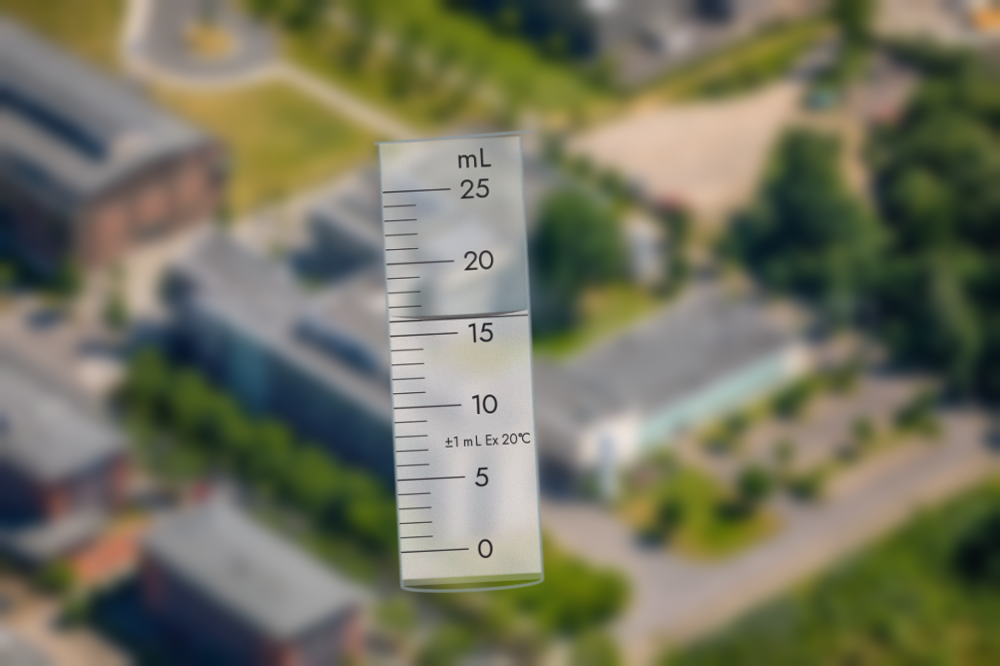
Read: 16mL
